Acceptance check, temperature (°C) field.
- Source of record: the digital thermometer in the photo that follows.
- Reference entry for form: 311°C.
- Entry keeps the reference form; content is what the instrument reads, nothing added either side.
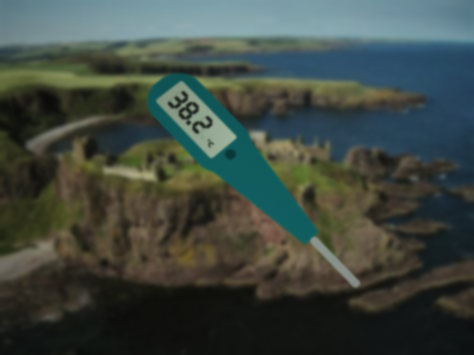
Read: 38.2°C
